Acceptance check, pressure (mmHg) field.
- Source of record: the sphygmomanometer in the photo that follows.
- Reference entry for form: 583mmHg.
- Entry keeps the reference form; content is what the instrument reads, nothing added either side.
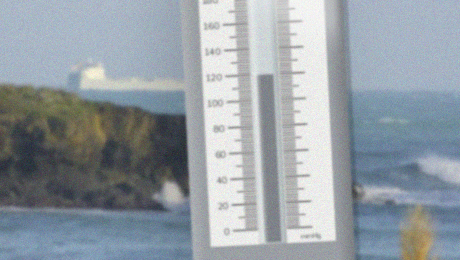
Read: 120mmHg
